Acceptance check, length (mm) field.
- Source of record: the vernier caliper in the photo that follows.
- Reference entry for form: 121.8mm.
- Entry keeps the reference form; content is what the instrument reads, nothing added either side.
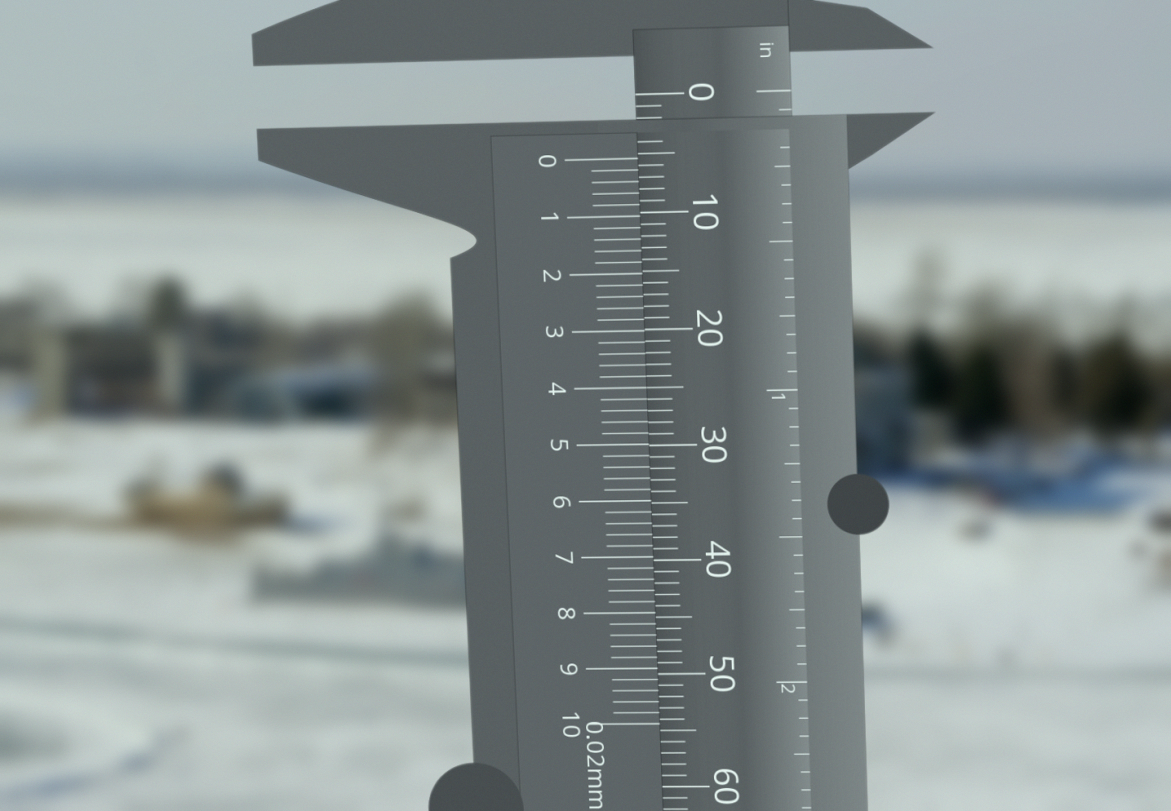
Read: 5.4mm
